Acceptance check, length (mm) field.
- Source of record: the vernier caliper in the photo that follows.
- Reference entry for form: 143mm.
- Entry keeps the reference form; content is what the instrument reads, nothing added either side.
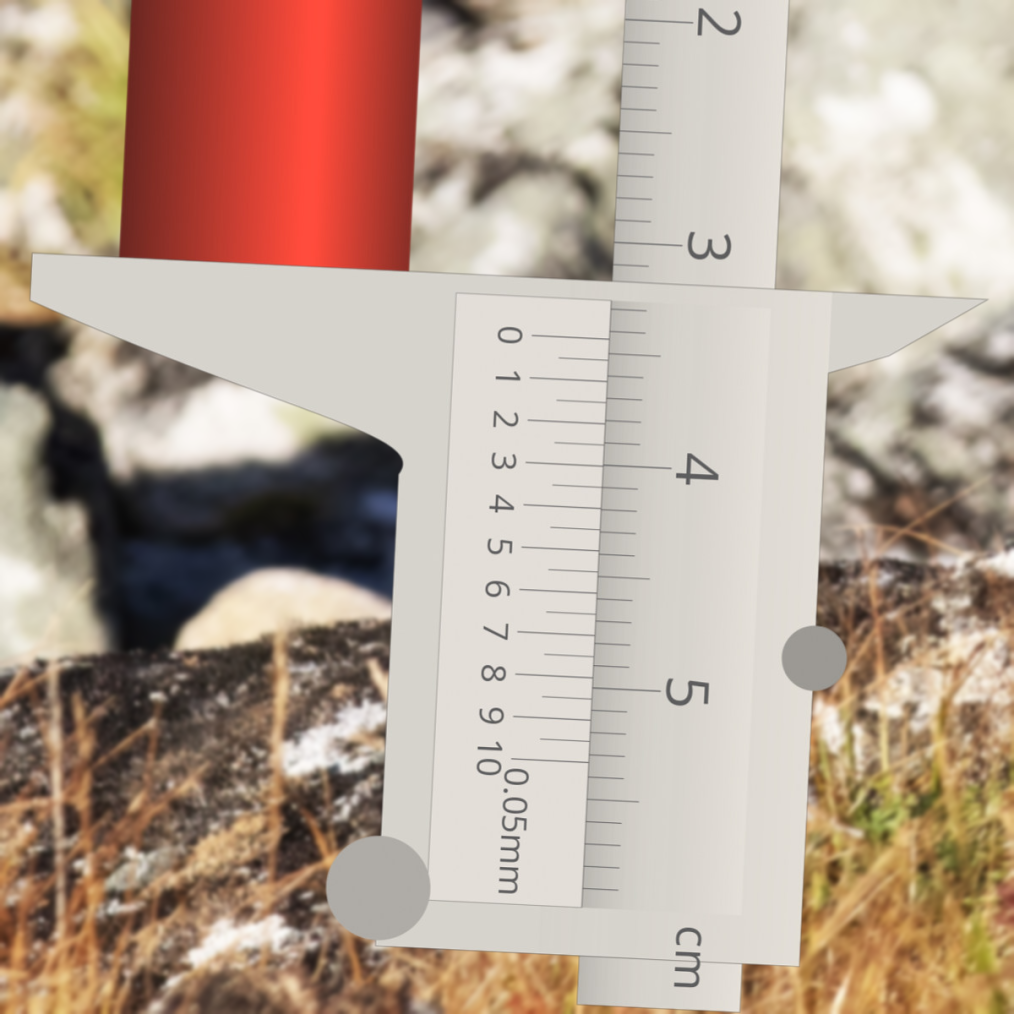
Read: 34.35mm
